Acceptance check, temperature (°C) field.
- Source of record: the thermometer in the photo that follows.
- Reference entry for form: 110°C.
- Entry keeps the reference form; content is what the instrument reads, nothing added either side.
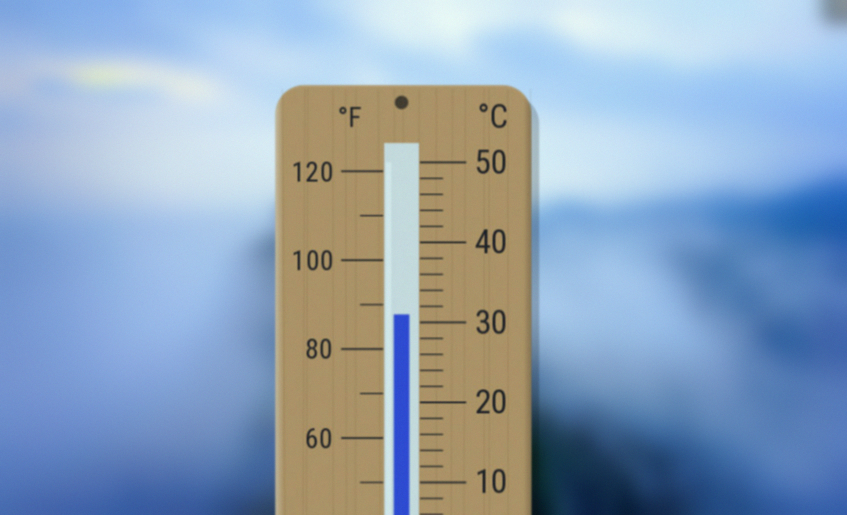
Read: 31°C
